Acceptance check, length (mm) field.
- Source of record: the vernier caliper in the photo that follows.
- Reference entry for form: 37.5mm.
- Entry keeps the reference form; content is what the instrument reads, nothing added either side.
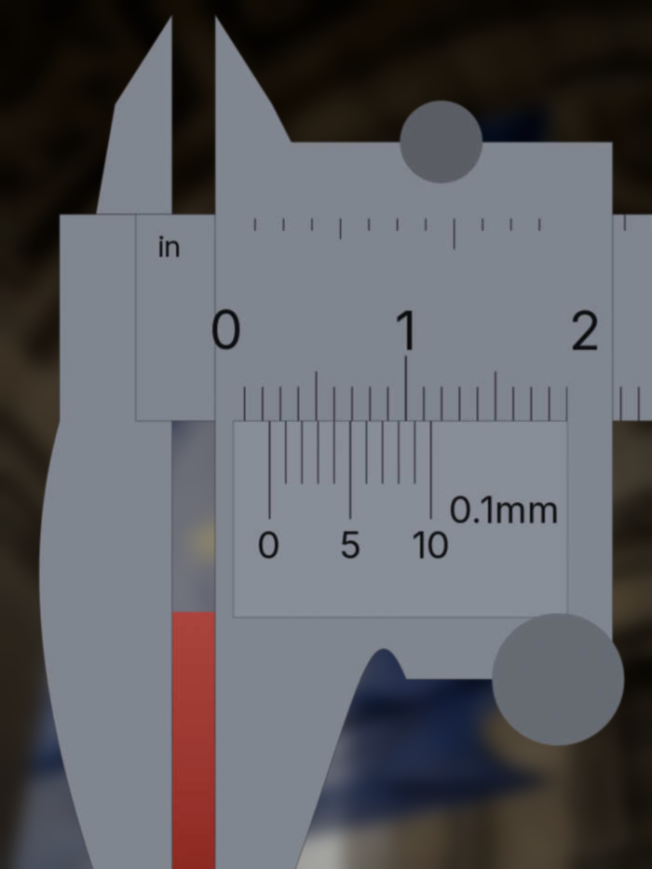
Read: 2.4mm
